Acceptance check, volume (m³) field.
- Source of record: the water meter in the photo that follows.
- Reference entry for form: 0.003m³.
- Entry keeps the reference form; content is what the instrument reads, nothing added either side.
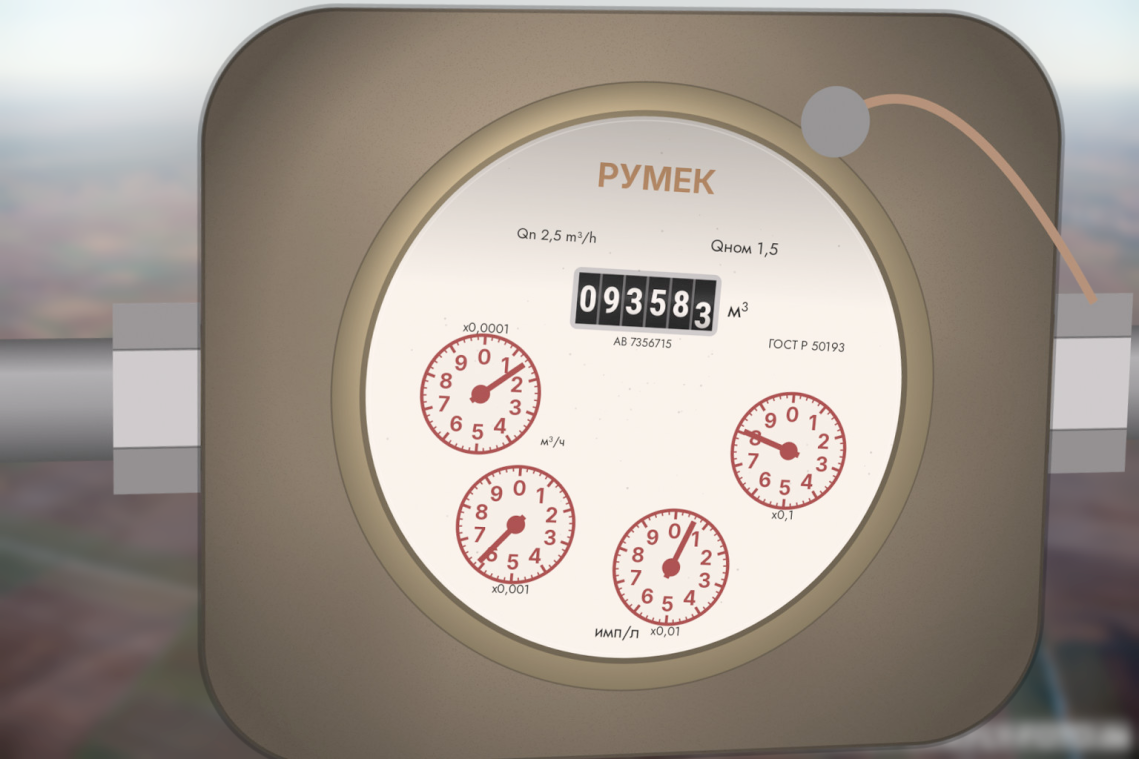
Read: 93582.8061m³
